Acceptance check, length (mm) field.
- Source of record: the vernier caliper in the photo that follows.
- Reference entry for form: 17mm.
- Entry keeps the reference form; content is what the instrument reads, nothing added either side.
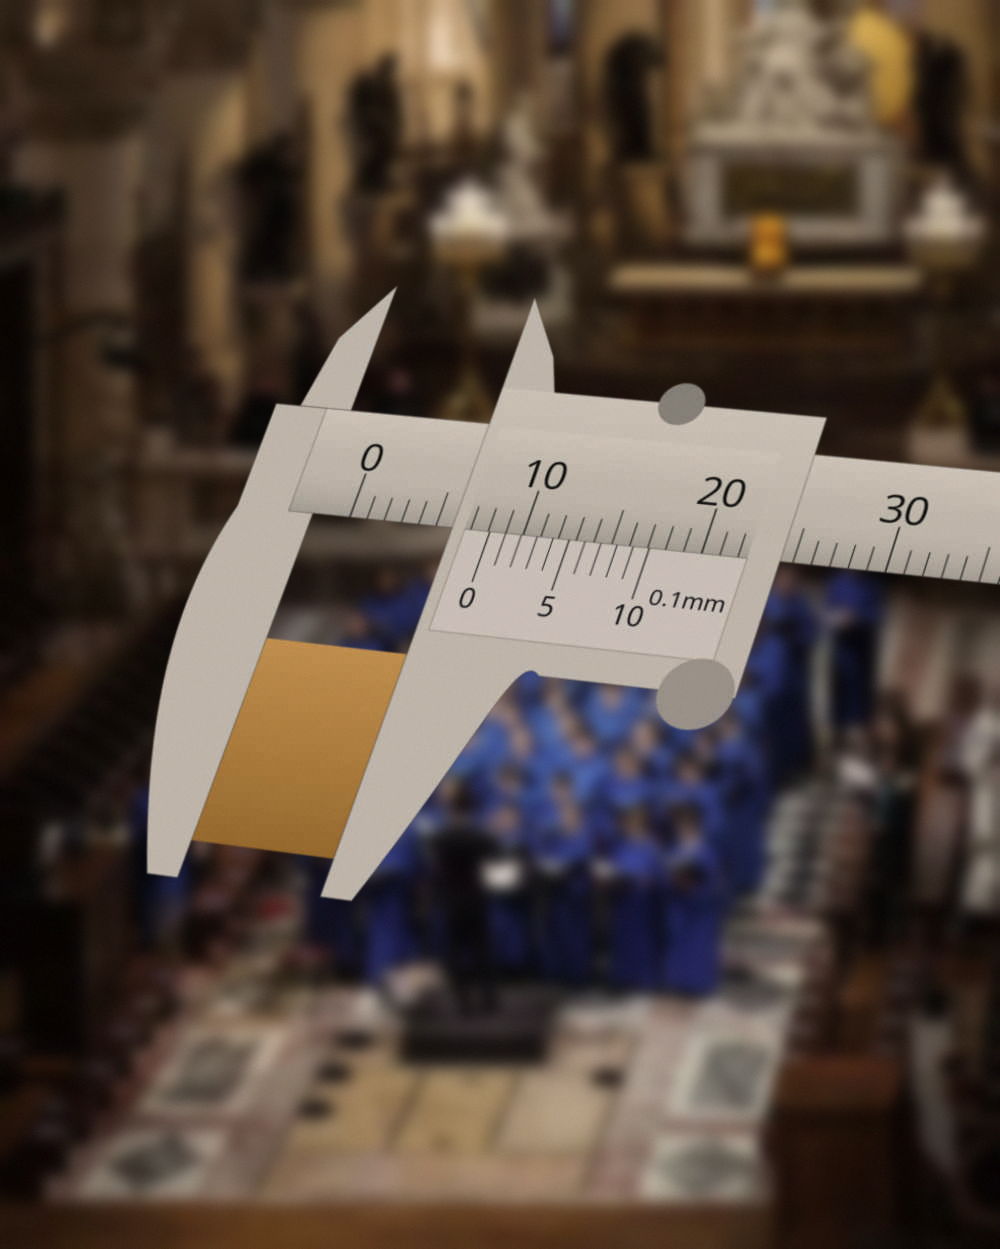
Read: 8.1mm
